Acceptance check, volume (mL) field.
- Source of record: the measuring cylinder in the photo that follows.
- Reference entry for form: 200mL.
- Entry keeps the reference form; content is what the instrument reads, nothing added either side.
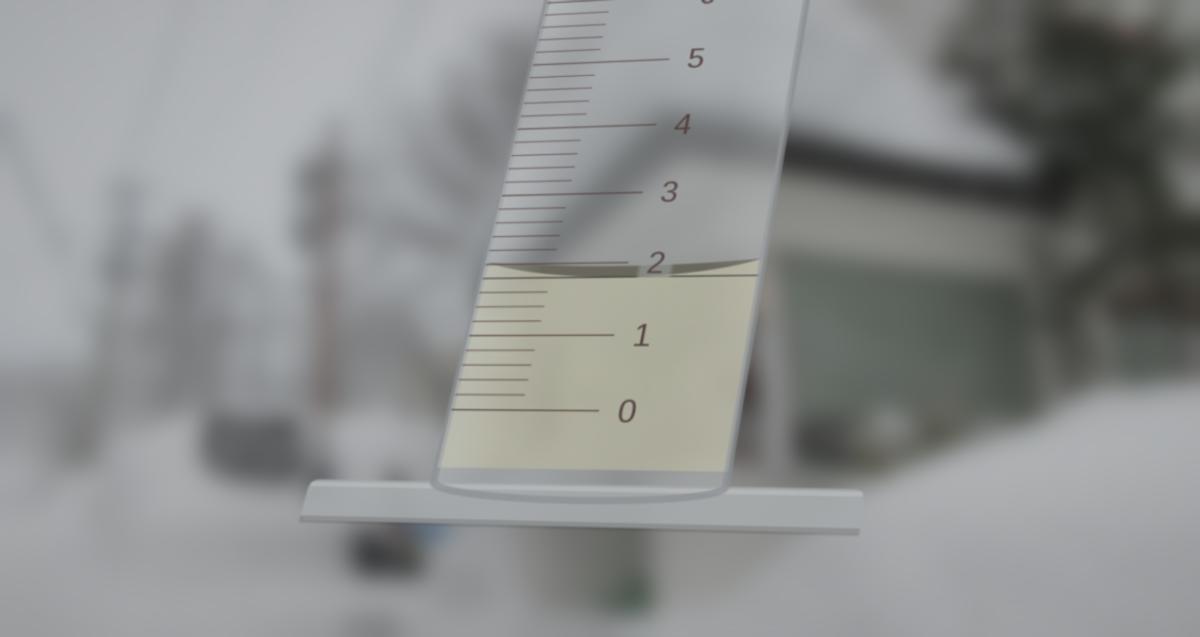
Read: 1.8mL
